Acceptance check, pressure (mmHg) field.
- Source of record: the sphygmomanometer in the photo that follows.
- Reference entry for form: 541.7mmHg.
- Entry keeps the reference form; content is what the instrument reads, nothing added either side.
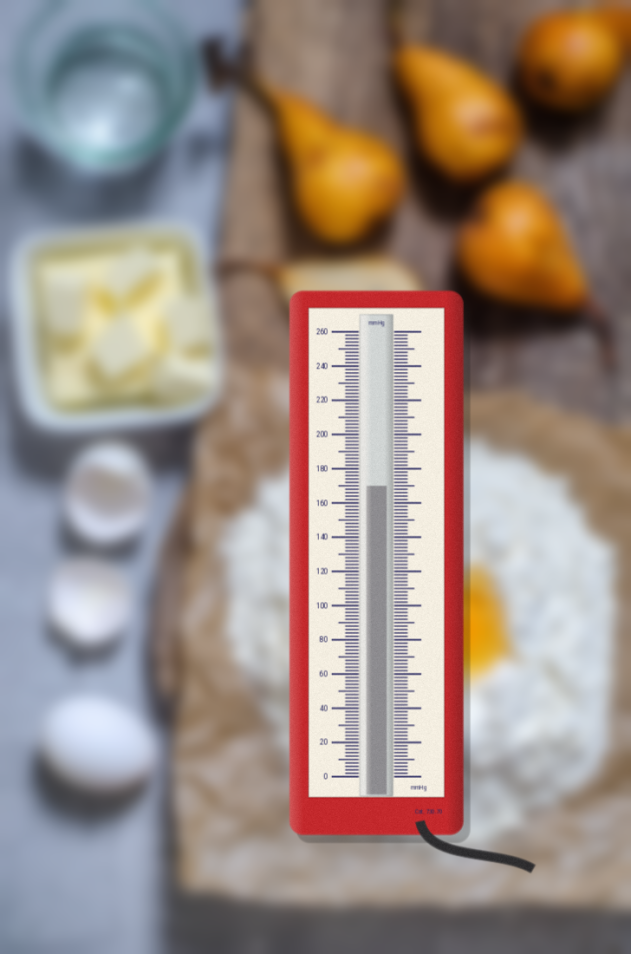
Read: 170mmHg
